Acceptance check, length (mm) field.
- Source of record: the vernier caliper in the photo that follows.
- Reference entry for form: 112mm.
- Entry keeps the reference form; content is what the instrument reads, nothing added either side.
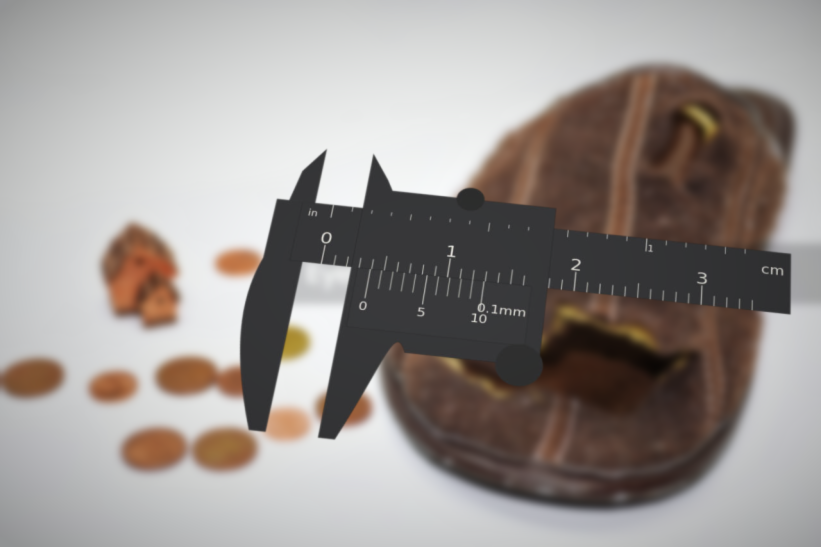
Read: 3.9mm
